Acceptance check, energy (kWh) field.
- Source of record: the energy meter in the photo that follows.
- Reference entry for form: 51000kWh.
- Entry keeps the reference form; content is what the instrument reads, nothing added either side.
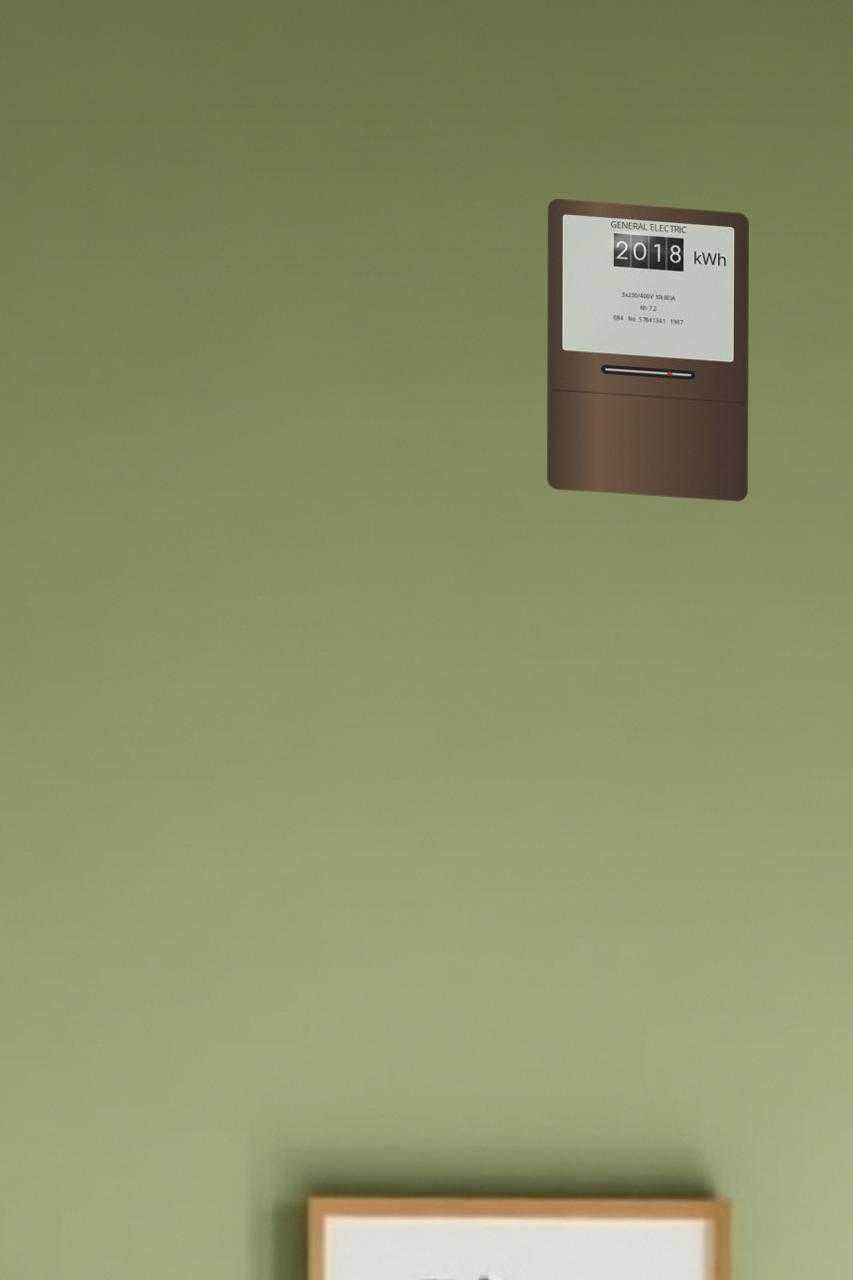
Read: 2018kWh
